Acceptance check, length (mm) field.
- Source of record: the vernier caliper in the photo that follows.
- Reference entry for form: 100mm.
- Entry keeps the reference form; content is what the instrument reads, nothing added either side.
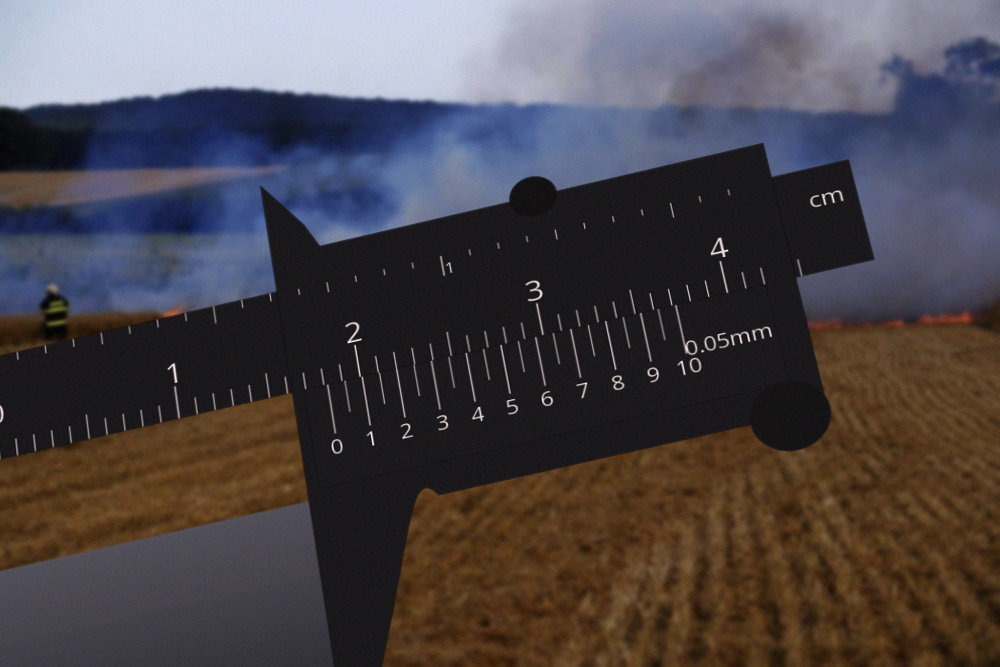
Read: 18.2mm
